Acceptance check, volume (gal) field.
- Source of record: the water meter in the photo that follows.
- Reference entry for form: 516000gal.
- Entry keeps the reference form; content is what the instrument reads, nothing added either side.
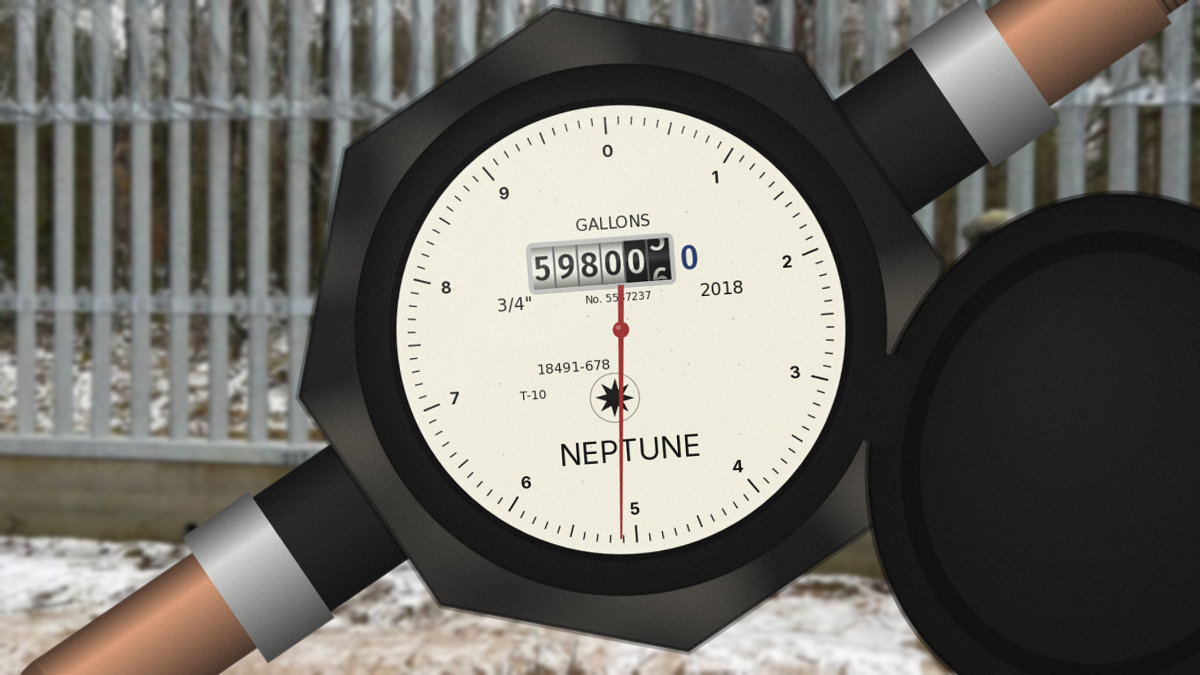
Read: 5980055.1gal
